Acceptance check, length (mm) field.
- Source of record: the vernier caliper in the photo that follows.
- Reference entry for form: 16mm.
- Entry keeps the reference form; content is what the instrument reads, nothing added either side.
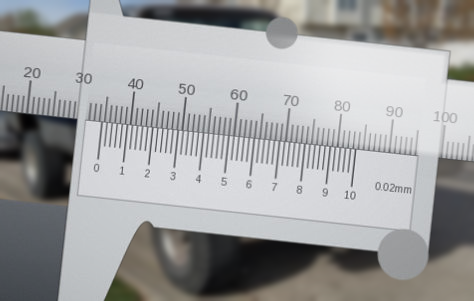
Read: 34.5mm
